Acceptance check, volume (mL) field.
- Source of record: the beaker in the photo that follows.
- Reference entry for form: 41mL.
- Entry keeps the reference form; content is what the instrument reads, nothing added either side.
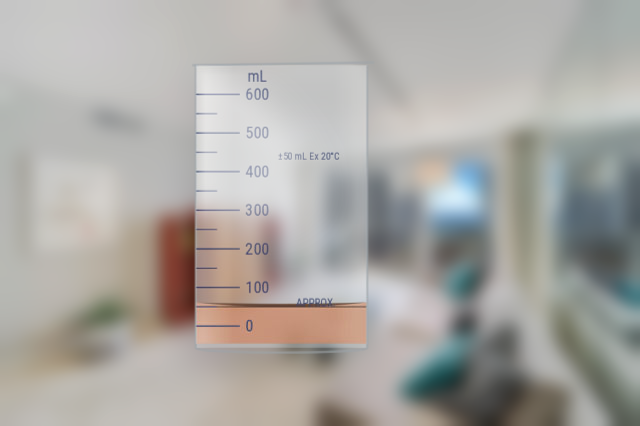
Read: 50mL
